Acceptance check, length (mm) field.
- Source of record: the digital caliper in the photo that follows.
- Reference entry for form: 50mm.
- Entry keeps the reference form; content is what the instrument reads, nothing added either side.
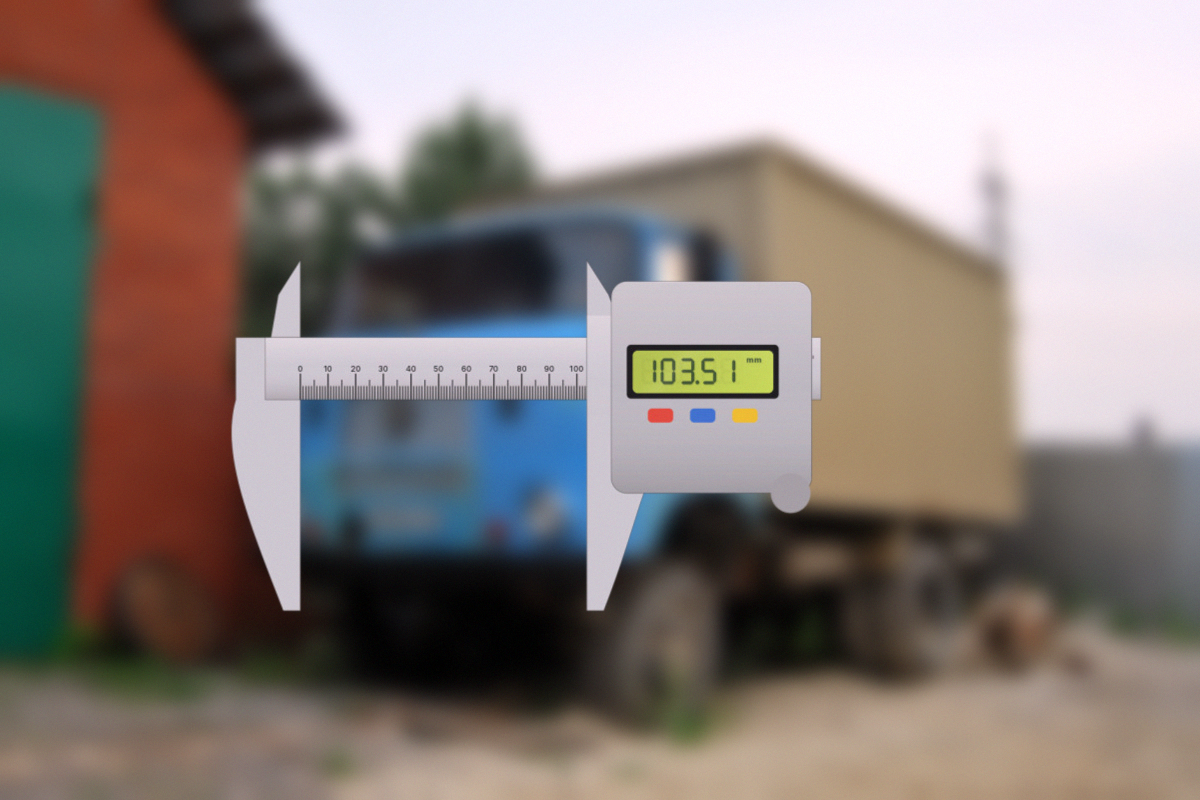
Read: 103.51mm
